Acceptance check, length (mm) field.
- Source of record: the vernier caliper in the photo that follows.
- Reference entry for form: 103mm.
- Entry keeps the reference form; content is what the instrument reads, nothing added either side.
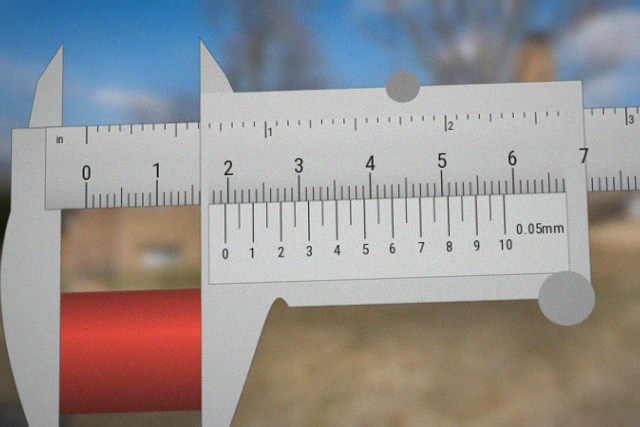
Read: 19.6mm
